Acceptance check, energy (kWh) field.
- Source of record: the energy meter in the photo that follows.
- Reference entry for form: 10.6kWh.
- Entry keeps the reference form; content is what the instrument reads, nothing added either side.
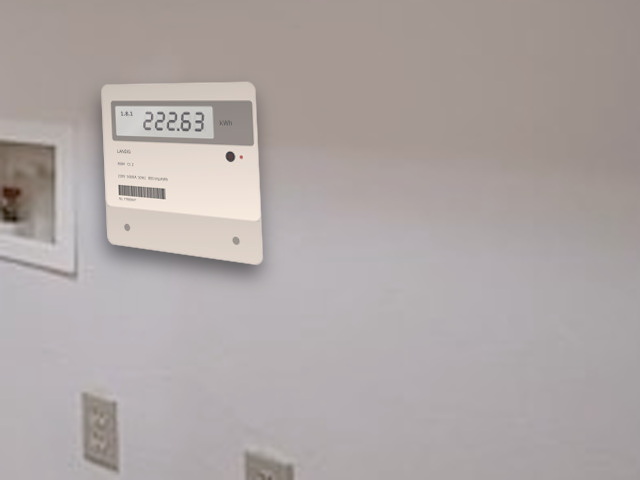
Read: 222.63kWh
